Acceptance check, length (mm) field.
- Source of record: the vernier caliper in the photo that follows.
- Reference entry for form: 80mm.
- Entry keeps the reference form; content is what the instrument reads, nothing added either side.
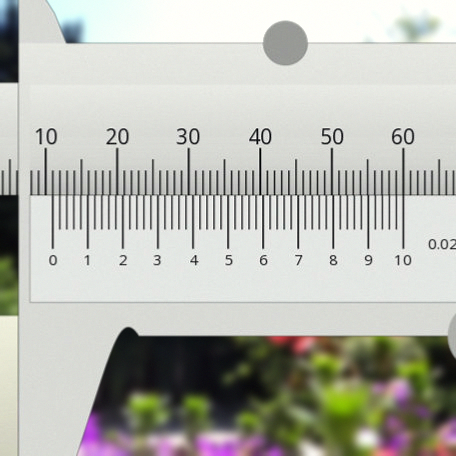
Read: 11.0mm
